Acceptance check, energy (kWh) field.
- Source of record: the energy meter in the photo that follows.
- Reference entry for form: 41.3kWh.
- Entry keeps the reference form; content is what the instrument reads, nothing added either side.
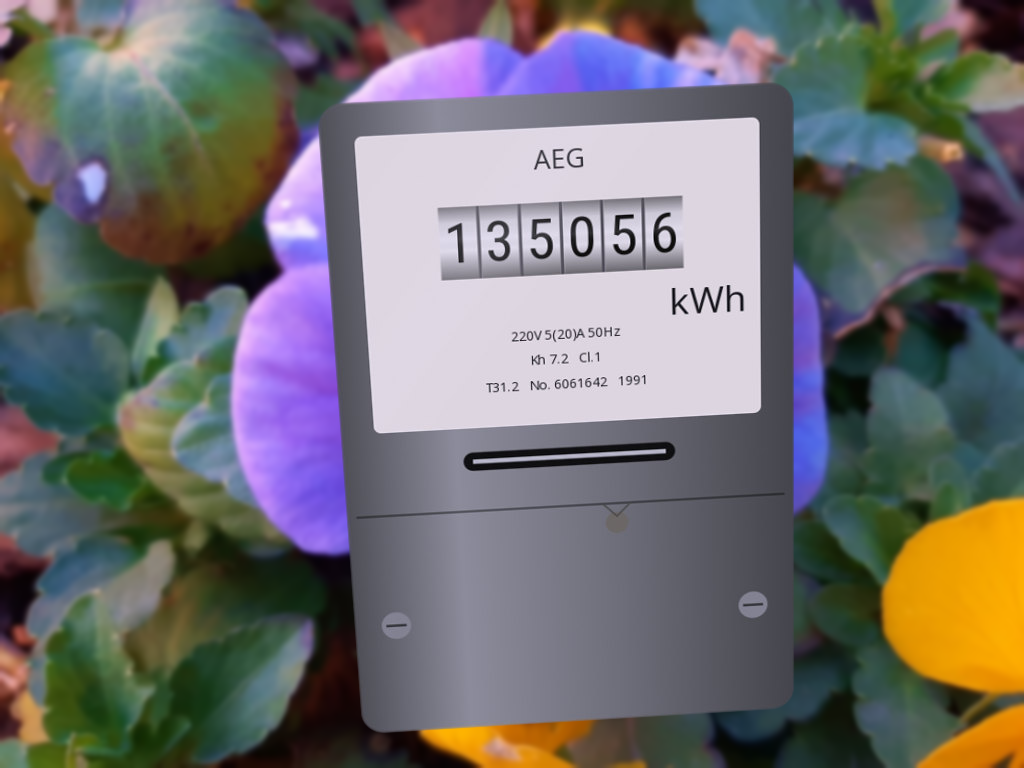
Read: 135056kWh
